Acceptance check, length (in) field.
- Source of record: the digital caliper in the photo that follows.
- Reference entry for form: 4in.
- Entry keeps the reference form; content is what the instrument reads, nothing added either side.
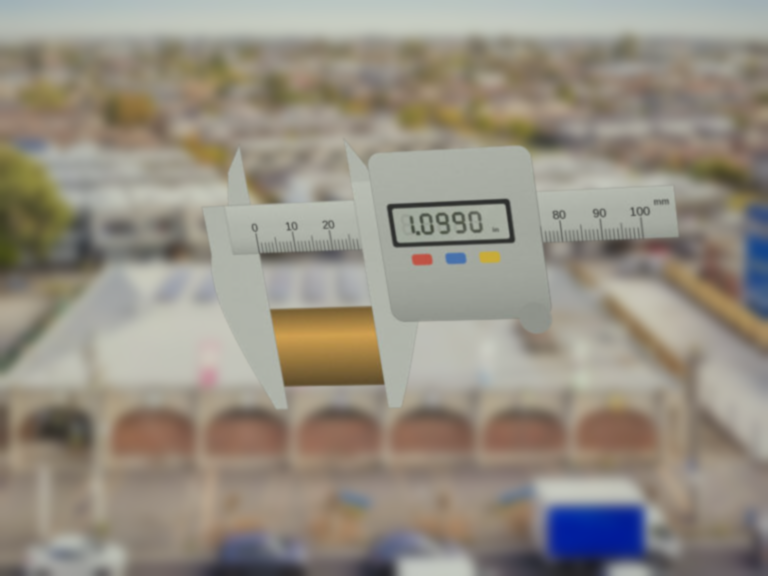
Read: 1.0990in
